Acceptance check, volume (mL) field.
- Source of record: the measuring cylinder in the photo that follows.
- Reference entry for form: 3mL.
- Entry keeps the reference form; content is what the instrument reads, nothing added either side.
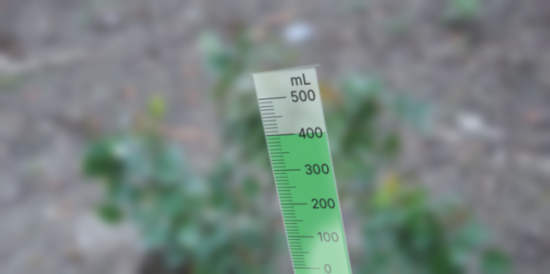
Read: 400mL
